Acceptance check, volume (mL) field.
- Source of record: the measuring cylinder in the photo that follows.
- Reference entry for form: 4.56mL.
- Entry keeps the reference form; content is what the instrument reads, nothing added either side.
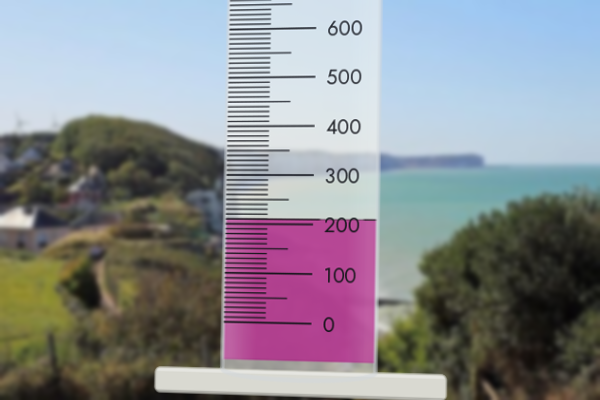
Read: 210mL
